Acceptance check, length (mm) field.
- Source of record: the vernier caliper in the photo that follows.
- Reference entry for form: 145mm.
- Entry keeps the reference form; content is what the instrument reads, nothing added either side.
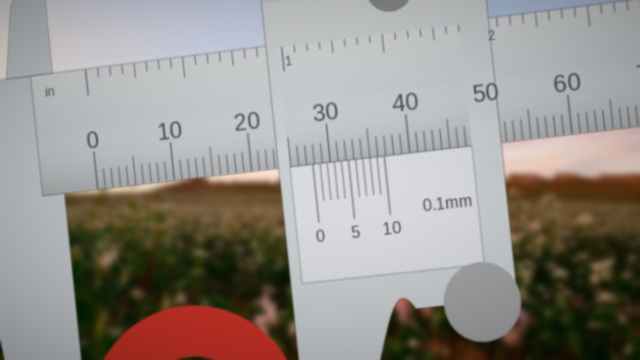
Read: 27.8mm
